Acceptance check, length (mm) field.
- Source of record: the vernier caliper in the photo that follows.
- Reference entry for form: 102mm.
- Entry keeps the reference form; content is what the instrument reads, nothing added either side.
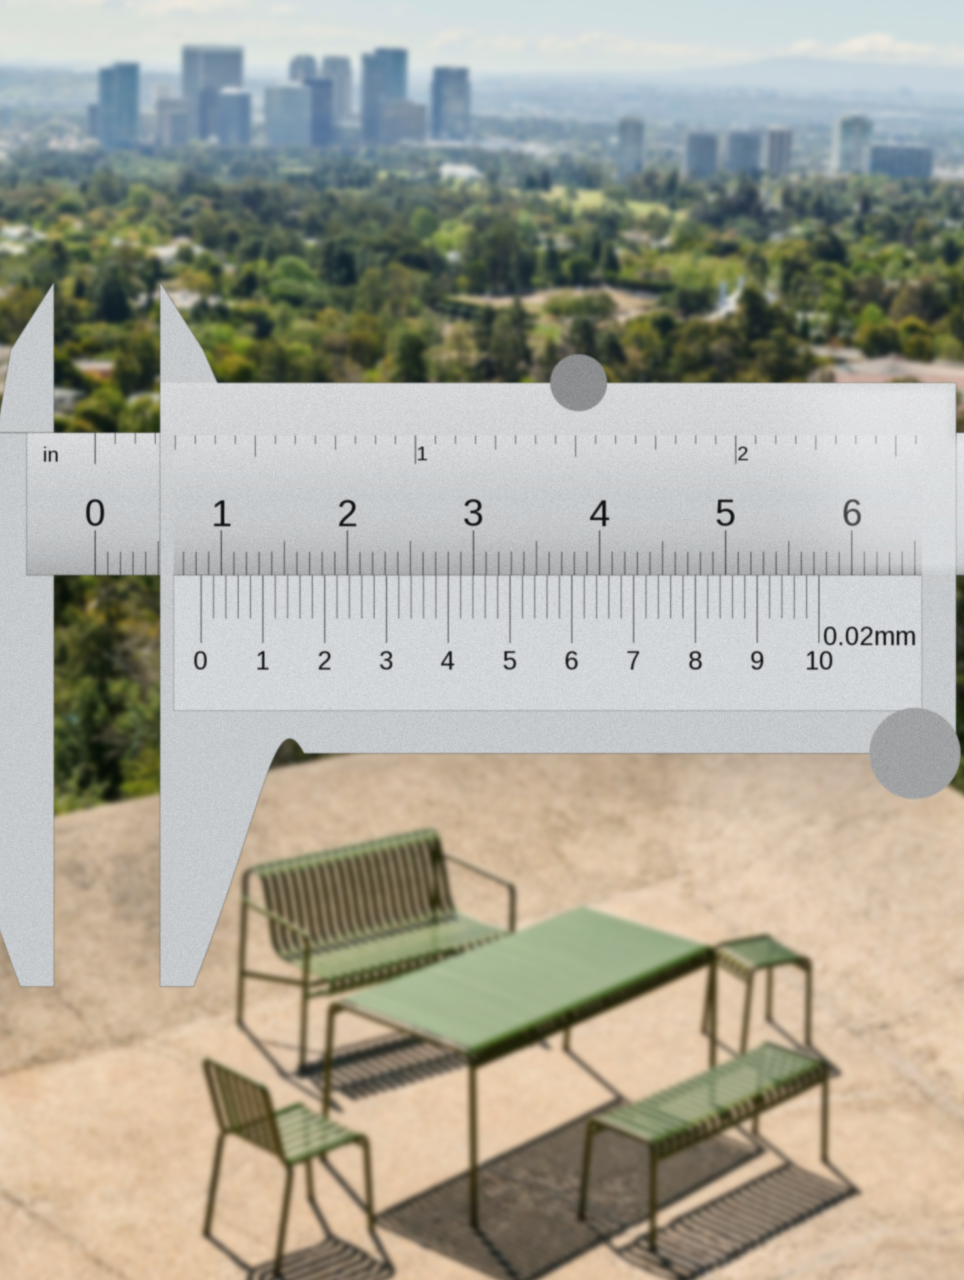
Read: 8.4mm
